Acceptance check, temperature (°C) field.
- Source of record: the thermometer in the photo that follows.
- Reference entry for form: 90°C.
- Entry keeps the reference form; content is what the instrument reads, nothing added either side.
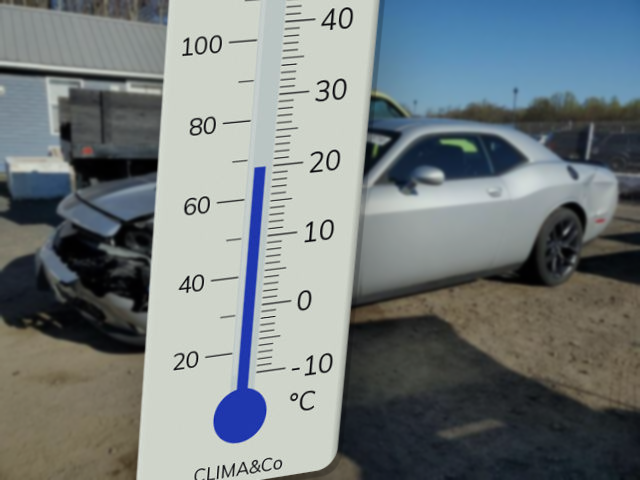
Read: 20°C
